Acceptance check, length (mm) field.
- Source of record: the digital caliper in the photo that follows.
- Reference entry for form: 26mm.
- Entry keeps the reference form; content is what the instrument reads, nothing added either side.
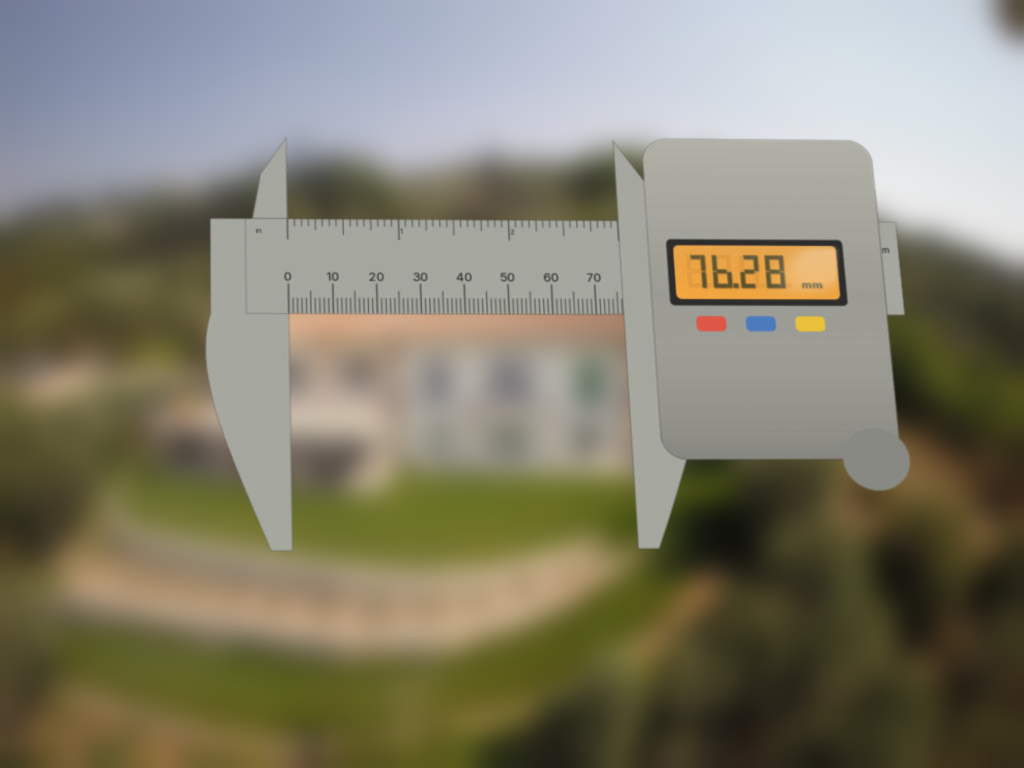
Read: 76.28mm
